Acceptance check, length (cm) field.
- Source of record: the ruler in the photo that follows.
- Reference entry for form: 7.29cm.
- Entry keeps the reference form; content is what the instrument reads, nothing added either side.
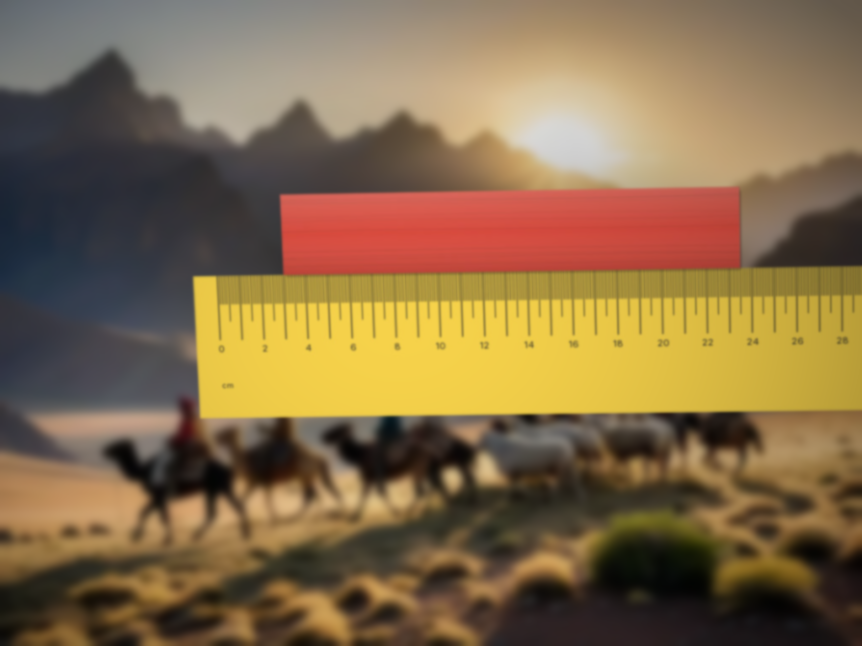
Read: 20.5cm
